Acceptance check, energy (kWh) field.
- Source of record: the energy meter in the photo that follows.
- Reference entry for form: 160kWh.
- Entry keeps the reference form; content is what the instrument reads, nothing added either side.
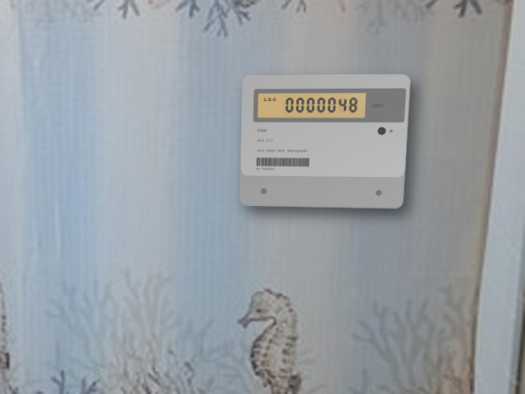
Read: 48kWh
